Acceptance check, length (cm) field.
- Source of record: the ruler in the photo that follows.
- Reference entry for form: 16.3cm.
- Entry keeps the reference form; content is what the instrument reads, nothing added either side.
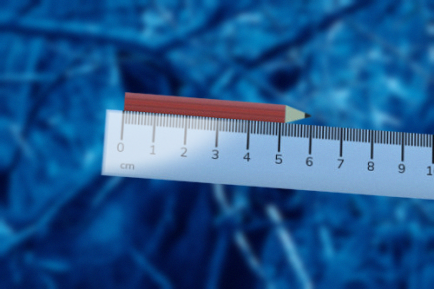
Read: 6cm
